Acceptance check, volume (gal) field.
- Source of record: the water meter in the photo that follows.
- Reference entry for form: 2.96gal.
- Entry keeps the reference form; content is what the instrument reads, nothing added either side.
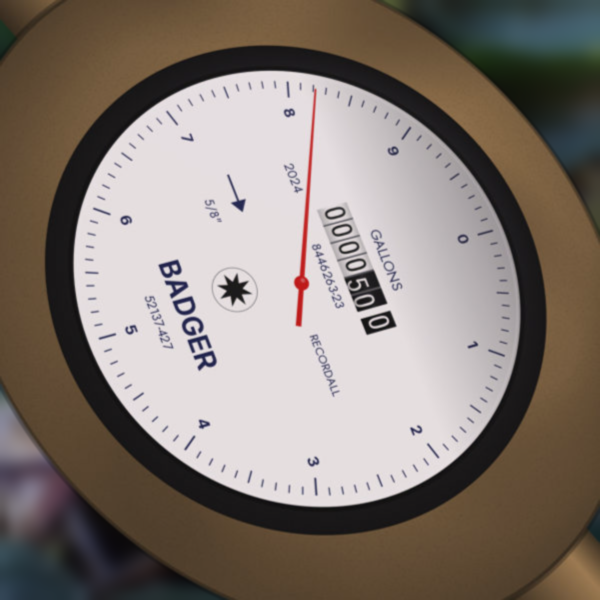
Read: 498.2gal
